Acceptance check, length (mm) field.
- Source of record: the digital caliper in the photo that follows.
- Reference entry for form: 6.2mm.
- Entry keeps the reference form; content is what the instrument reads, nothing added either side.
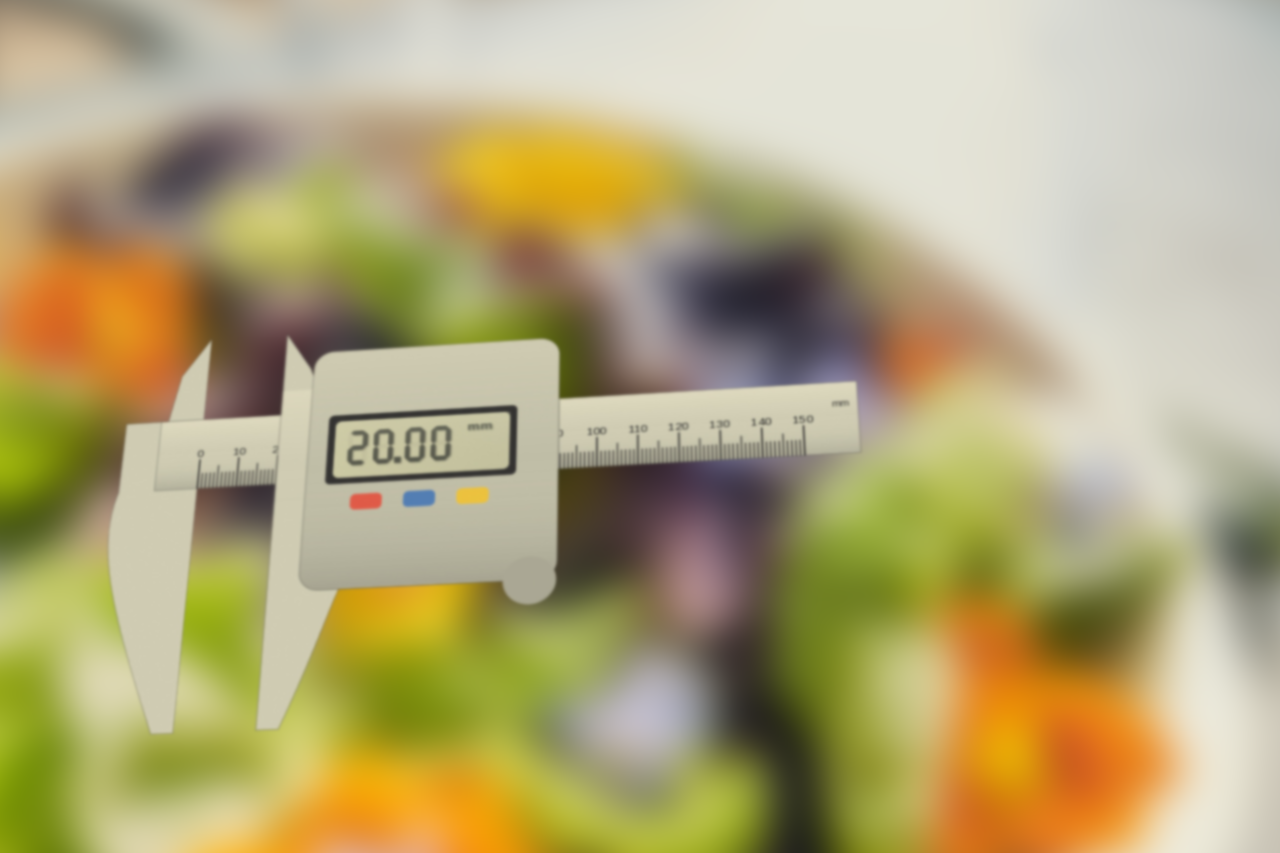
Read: 20.00mm
